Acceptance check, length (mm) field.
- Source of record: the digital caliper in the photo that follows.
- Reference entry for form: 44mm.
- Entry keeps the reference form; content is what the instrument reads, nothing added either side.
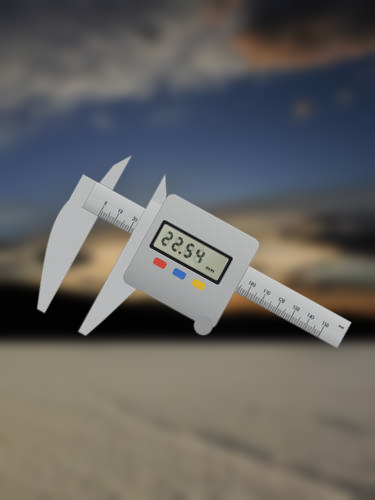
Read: 22.54mm
